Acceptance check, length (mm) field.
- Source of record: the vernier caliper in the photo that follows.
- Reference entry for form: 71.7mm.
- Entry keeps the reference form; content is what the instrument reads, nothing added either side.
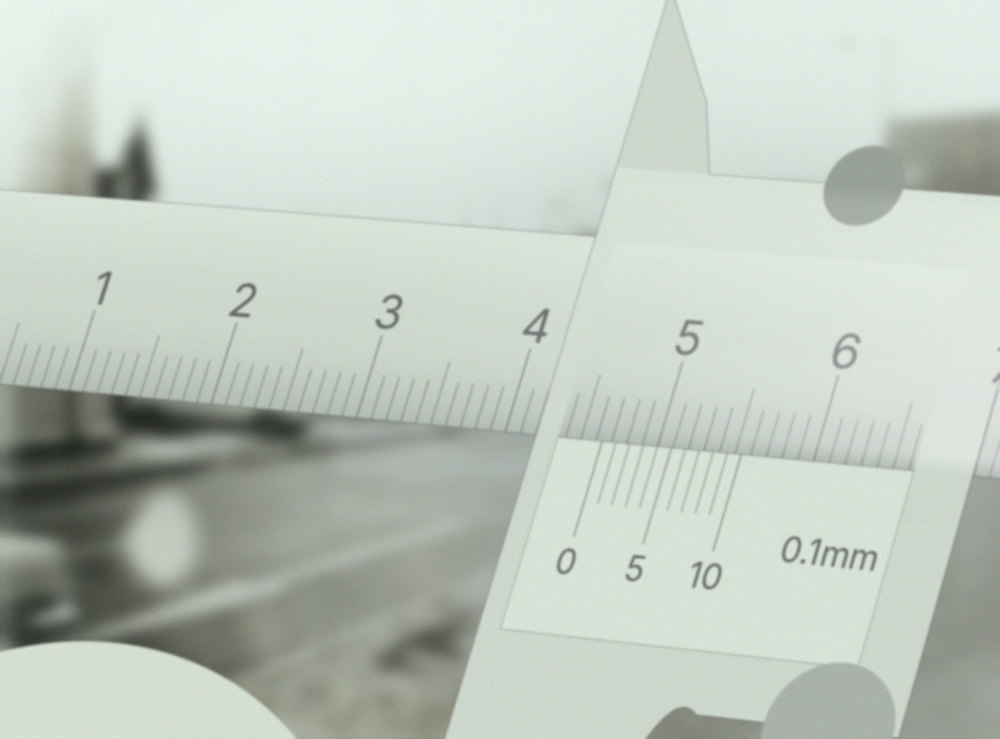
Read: 46.4mm
